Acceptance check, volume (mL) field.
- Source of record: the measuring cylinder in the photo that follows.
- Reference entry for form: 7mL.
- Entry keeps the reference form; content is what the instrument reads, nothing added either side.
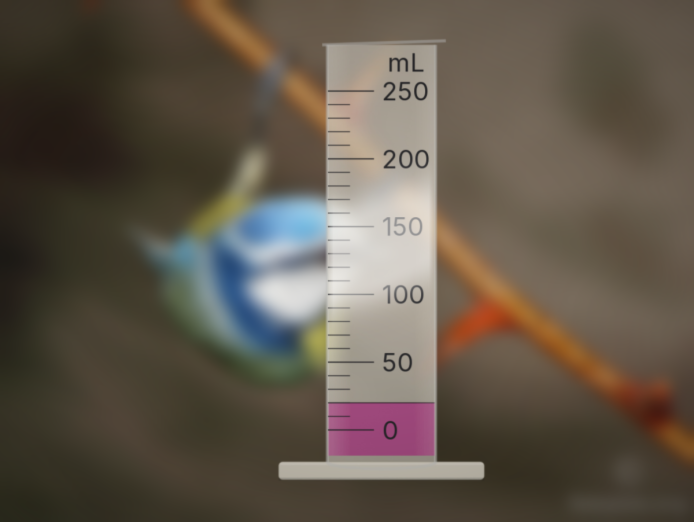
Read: 20mL
